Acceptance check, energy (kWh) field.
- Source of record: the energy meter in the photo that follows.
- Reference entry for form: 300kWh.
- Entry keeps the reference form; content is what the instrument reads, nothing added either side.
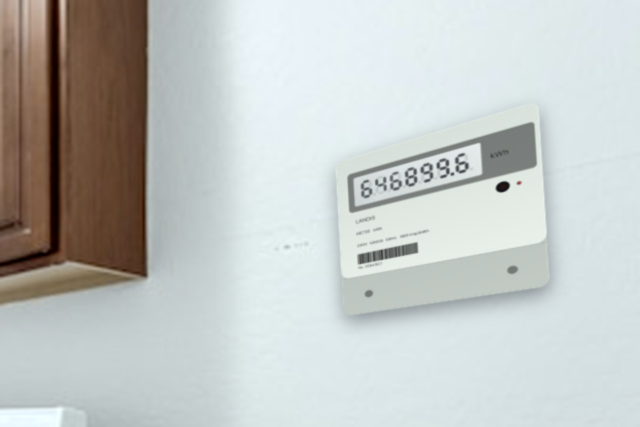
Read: 646899.6kWh
